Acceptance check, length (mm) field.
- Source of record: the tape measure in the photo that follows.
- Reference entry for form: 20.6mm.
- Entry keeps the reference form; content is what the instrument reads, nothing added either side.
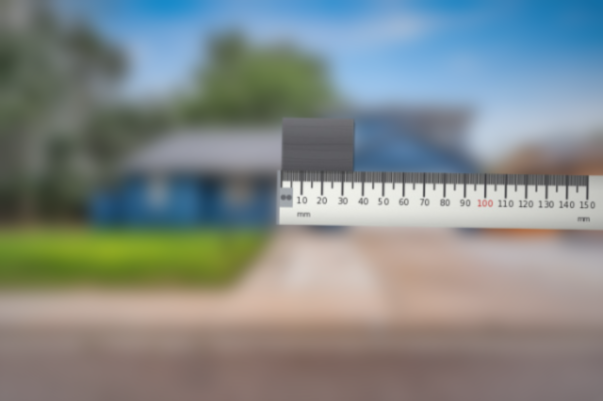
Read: 35mm
